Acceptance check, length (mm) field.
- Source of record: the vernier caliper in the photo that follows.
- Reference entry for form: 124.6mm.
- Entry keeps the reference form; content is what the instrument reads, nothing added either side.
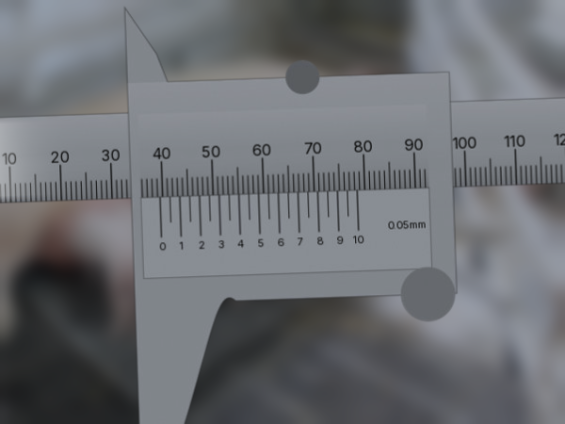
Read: 39.5mm
